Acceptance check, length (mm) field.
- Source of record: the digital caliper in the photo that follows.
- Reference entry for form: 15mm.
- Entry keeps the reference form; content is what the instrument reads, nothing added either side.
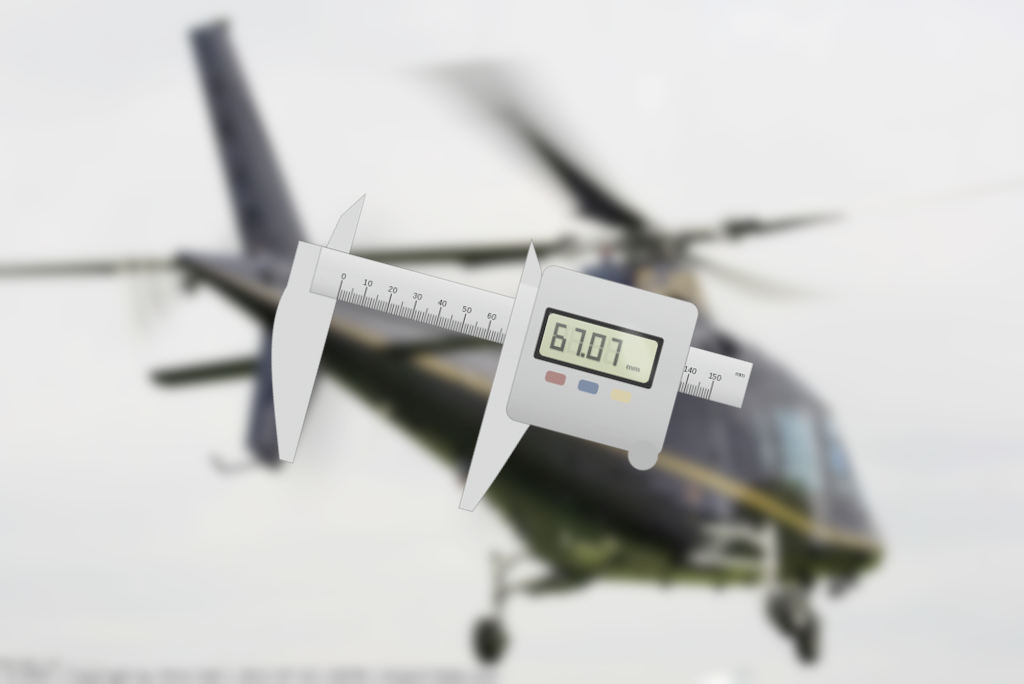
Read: 67.07mm
